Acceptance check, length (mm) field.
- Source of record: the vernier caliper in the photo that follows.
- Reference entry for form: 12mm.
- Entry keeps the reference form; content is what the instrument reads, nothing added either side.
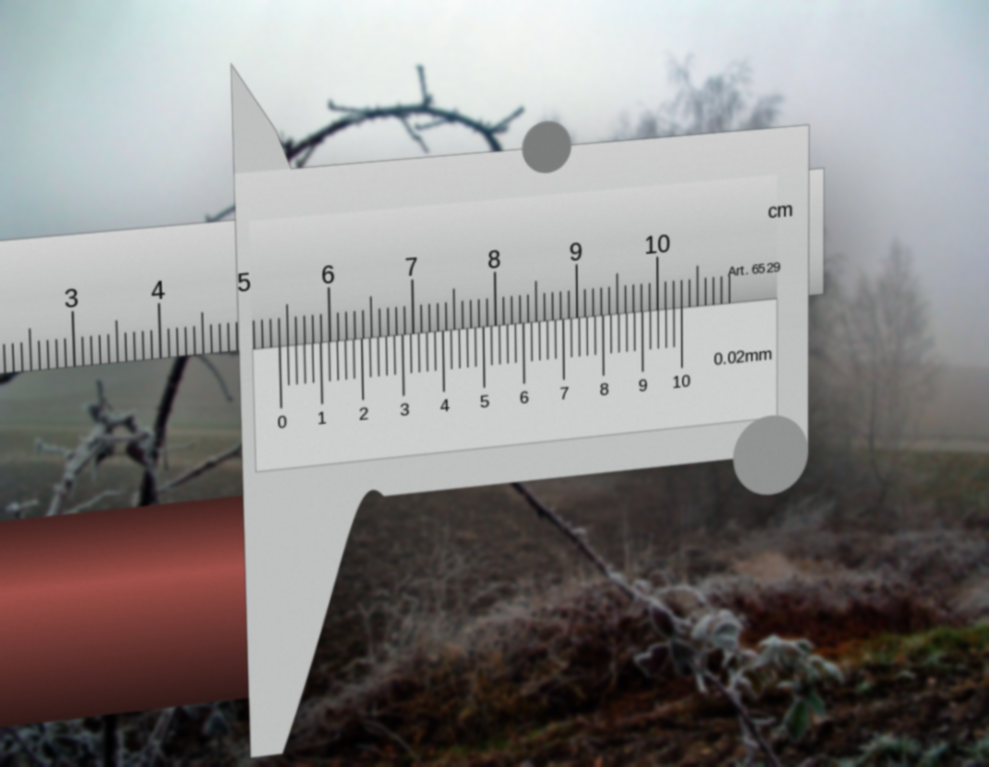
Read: 54.0mm
